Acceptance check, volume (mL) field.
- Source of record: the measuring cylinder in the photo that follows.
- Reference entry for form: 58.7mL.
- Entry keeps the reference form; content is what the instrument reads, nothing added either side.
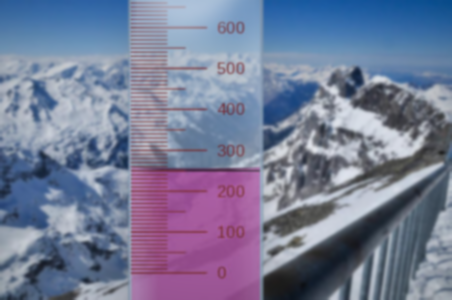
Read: 250mL
